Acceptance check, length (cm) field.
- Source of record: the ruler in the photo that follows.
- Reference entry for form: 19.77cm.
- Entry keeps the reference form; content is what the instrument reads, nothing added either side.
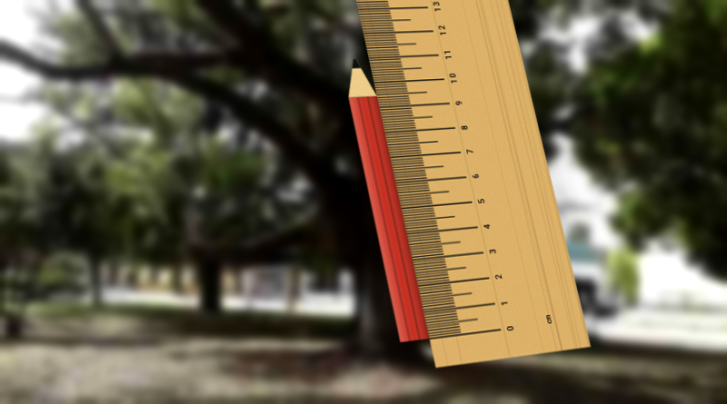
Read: 11cm
